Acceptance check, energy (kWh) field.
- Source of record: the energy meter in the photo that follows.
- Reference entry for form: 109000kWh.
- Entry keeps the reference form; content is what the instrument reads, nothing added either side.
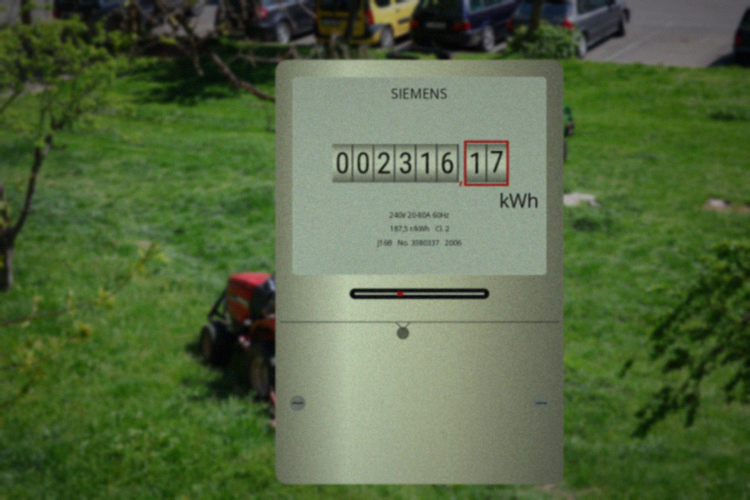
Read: 2316.17kWh
